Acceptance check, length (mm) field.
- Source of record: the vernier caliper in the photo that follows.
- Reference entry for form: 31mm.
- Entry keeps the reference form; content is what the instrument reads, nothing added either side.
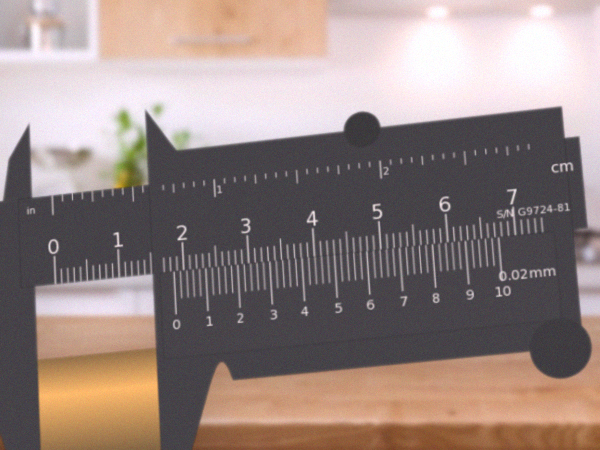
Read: 18.5mm
